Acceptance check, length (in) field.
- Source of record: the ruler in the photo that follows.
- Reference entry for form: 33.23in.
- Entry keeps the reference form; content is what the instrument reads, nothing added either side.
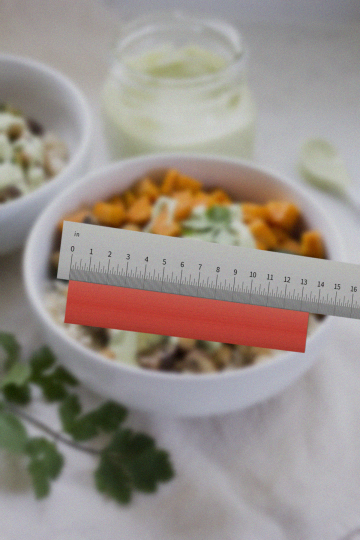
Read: 13.5in
